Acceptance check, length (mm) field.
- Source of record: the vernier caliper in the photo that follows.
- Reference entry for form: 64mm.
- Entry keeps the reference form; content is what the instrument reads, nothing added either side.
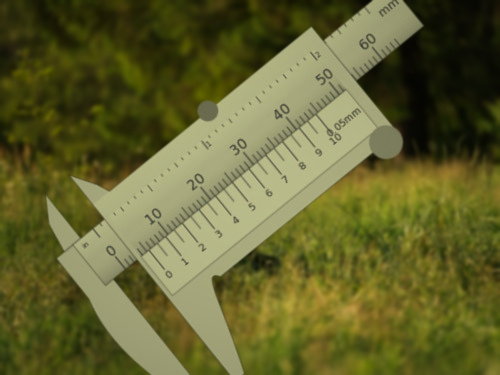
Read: 5.5mm
